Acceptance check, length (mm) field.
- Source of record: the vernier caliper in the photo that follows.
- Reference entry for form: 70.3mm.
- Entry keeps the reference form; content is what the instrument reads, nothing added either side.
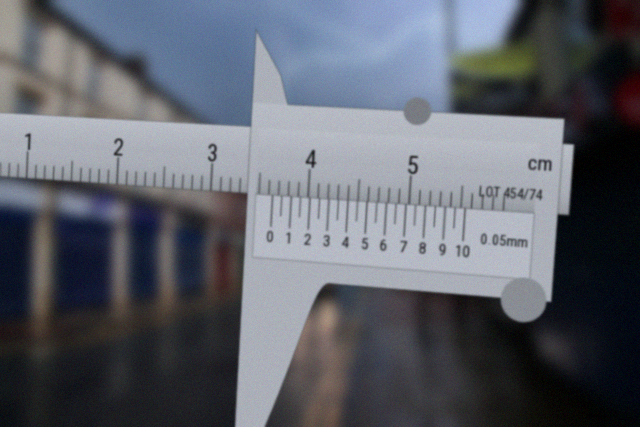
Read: 36.4mm
